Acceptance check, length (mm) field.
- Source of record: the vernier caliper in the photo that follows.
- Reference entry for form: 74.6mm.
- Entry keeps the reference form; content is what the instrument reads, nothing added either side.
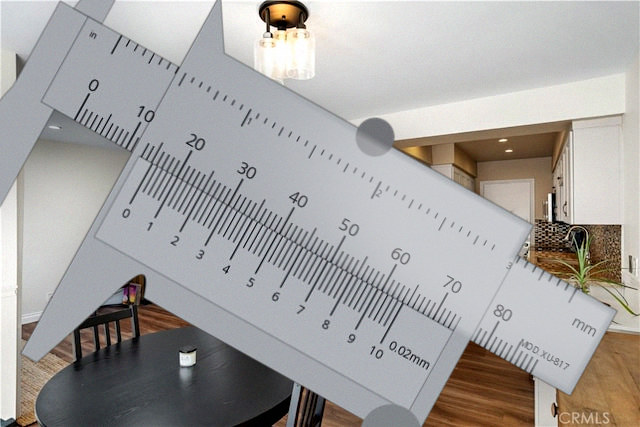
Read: 15.2mm
